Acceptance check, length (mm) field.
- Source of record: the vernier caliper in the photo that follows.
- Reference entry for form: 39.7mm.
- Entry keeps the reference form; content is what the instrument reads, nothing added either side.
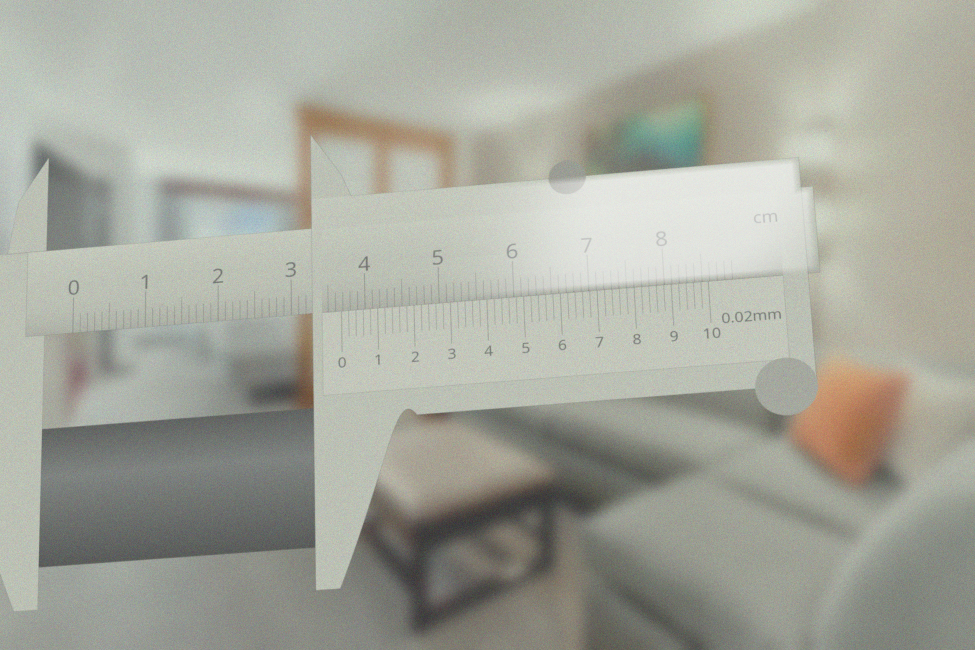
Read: 36.8mm
